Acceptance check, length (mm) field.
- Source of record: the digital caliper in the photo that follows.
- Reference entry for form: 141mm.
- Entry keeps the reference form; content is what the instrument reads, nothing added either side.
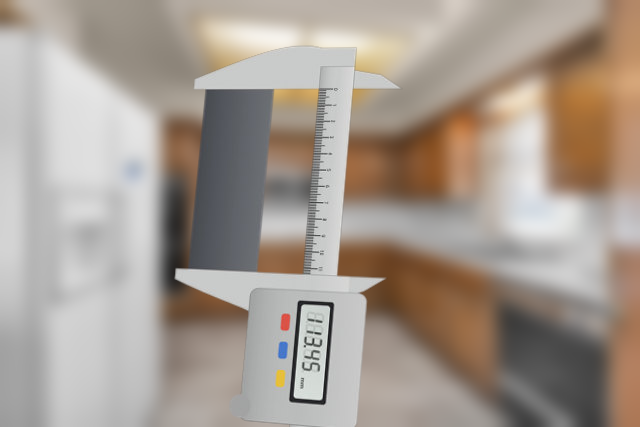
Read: 113.45mm
